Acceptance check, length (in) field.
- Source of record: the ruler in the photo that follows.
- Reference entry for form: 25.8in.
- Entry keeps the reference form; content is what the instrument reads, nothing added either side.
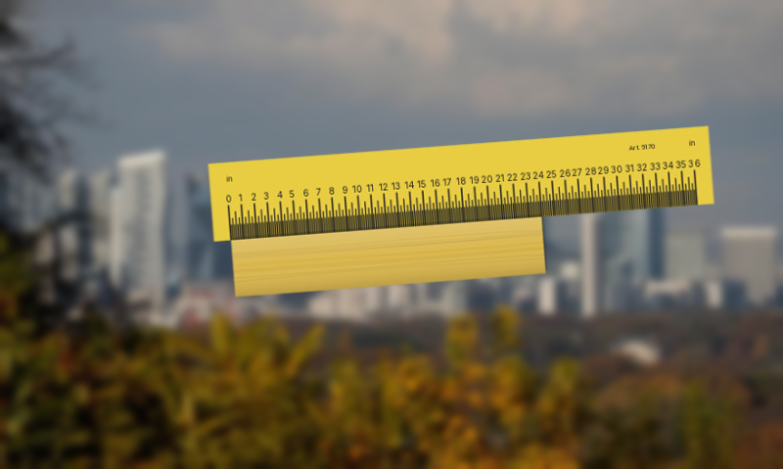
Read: 24in
